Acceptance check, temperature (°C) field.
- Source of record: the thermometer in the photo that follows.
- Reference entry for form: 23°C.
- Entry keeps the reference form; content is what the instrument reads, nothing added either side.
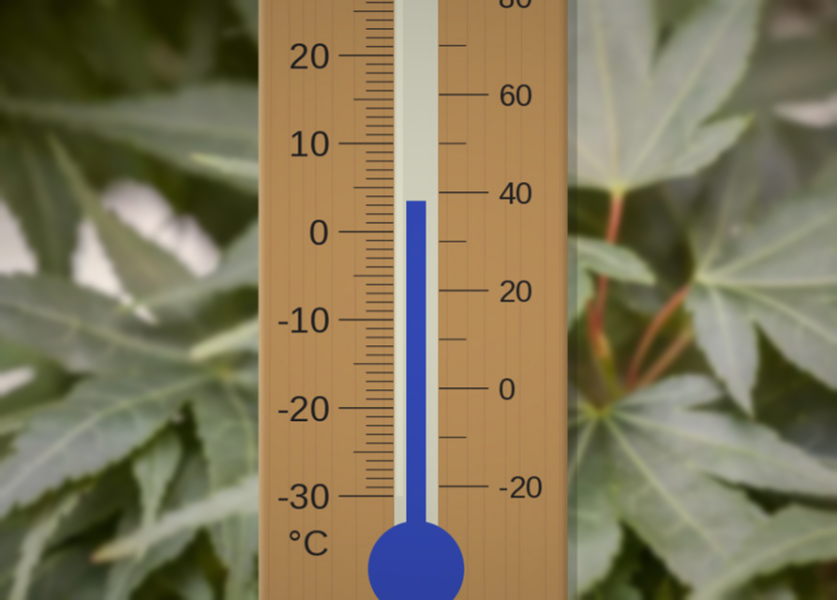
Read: 3.5°C
